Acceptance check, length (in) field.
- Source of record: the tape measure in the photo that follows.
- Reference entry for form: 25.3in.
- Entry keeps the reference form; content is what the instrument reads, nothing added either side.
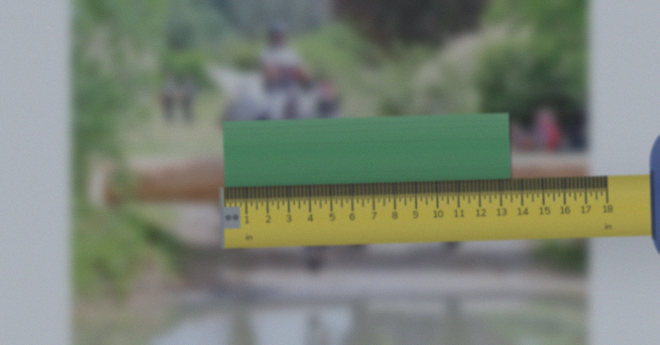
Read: 13.5in
